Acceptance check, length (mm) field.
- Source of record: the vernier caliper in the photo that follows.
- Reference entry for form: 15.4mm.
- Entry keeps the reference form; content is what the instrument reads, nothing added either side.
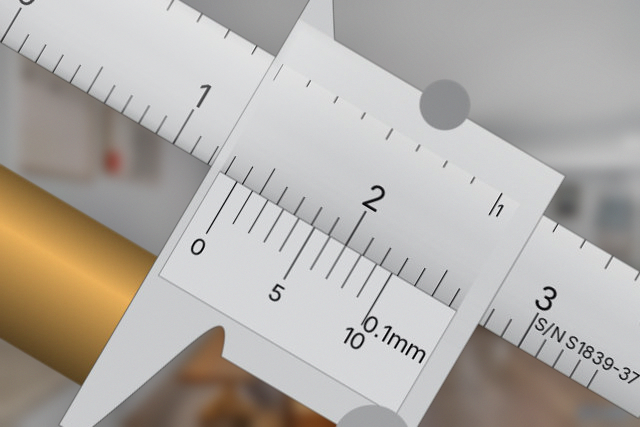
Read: 13.7mm
